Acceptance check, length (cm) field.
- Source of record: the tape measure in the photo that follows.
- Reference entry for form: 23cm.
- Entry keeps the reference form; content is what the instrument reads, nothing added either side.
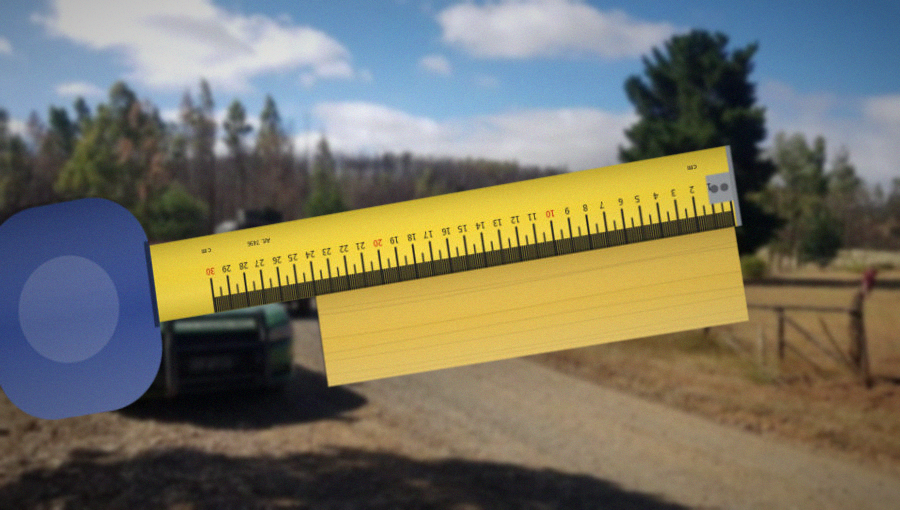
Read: 24cm
